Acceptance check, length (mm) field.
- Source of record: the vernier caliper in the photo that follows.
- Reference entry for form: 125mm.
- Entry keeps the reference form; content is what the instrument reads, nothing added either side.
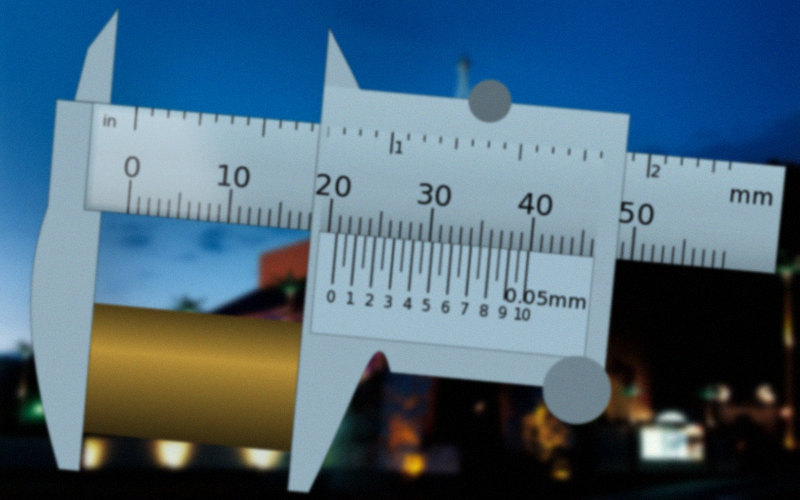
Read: 20.8mm
